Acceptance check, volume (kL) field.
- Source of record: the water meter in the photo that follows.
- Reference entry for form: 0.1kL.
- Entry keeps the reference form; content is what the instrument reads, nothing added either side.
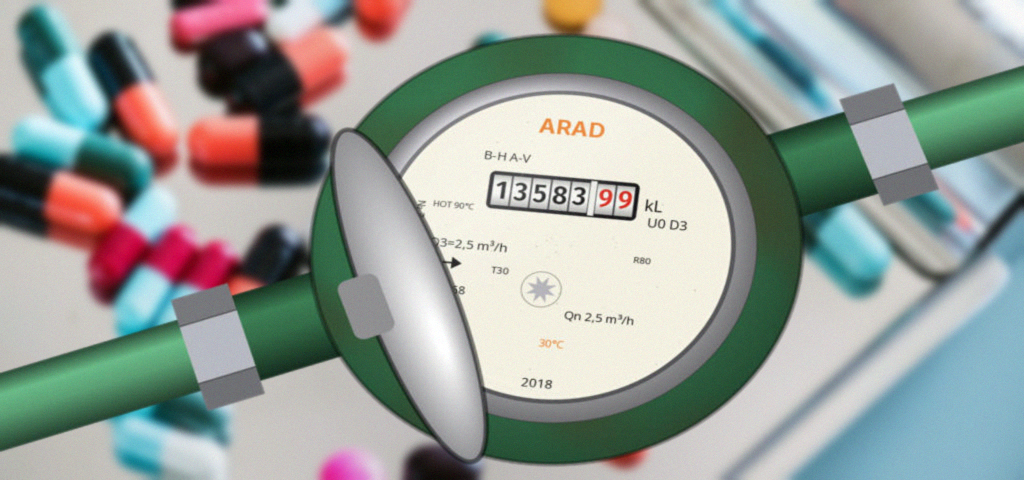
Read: 13583.99kL
